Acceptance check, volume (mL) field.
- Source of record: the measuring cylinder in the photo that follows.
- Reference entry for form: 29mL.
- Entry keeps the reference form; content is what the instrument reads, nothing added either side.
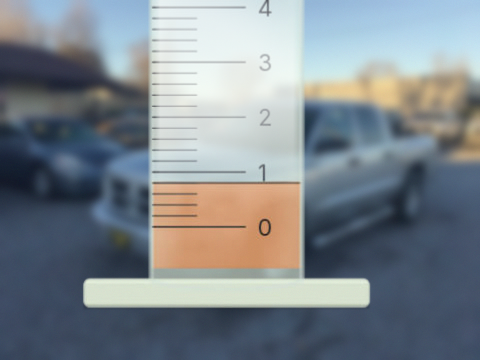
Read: 0.8mL
